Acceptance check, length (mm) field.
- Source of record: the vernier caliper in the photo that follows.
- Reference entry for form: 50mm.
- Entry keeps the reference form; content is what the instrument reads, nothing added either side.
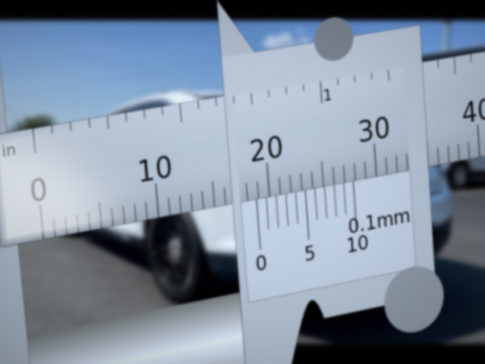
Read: 18.8mm
